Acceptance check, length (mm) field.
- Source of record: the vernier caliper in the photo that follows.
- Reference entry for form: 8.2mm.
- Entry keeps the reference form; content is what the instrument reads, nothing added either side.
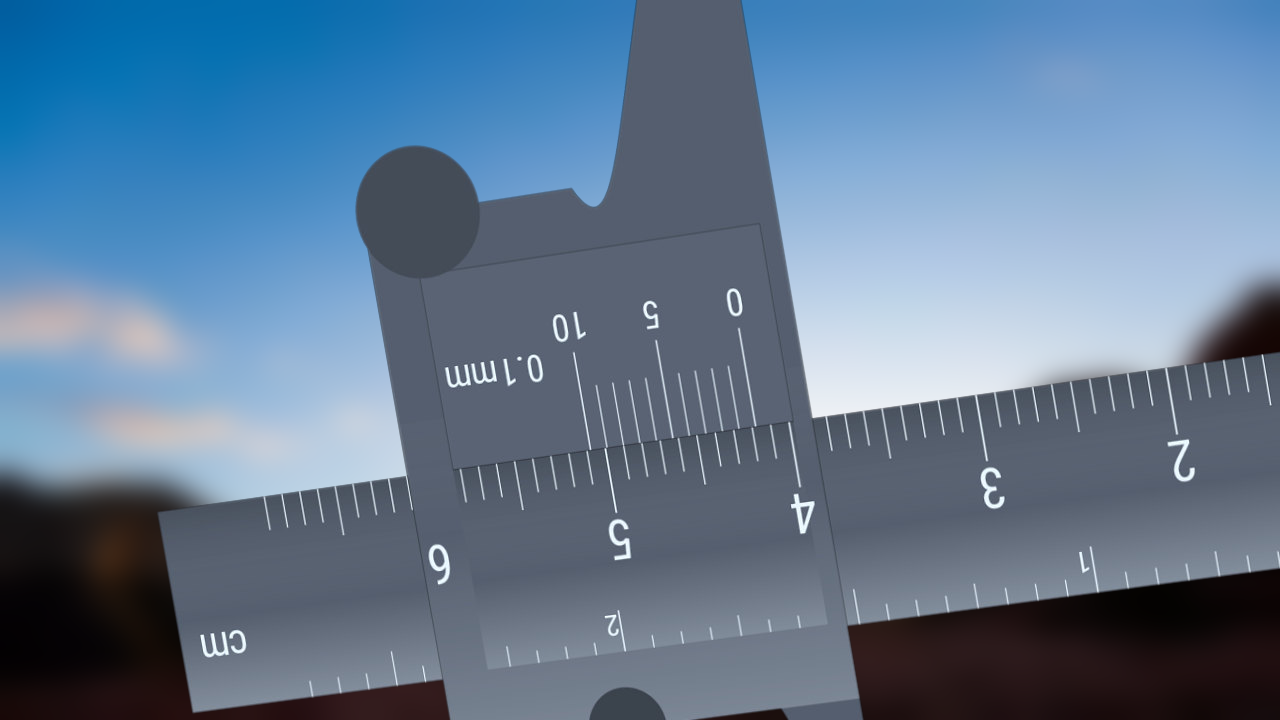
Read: 41.8mm
